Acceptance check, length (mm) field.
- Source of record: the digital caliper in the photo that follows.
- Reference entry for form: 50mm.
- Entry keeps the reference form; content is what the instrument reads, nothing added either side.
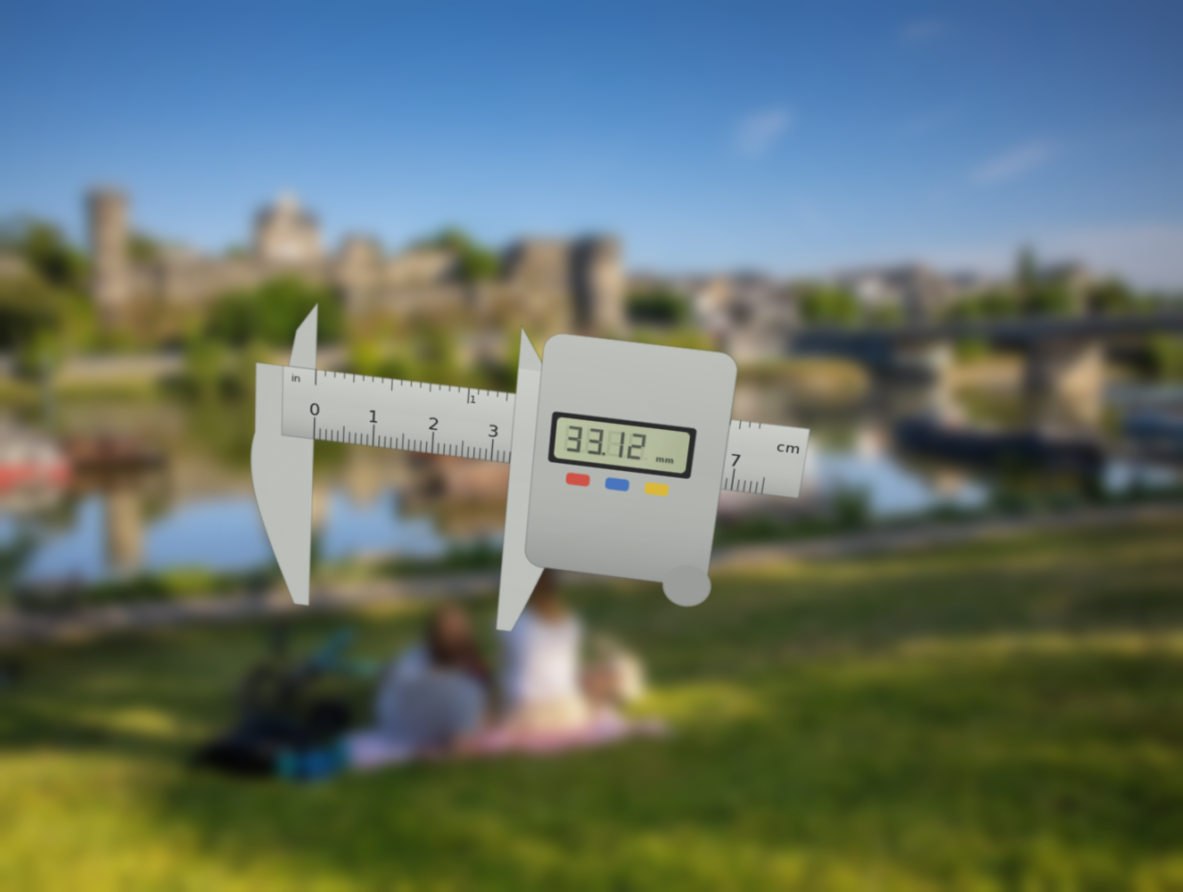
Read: 33.12mm
